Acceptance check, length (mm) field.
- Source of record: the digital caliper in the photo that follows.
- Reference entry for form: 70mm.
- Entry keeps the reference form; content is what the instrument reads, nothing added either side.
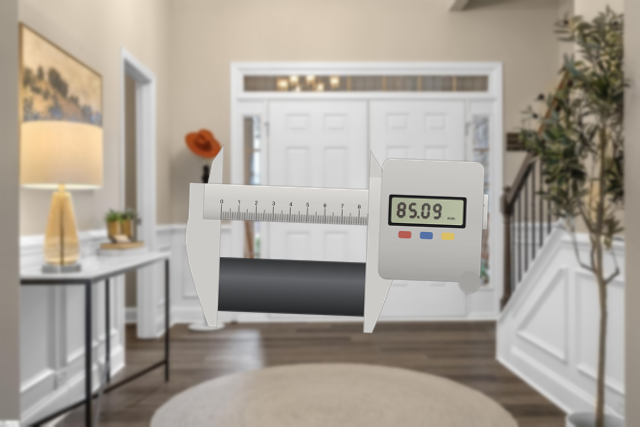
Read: 85.09mm
